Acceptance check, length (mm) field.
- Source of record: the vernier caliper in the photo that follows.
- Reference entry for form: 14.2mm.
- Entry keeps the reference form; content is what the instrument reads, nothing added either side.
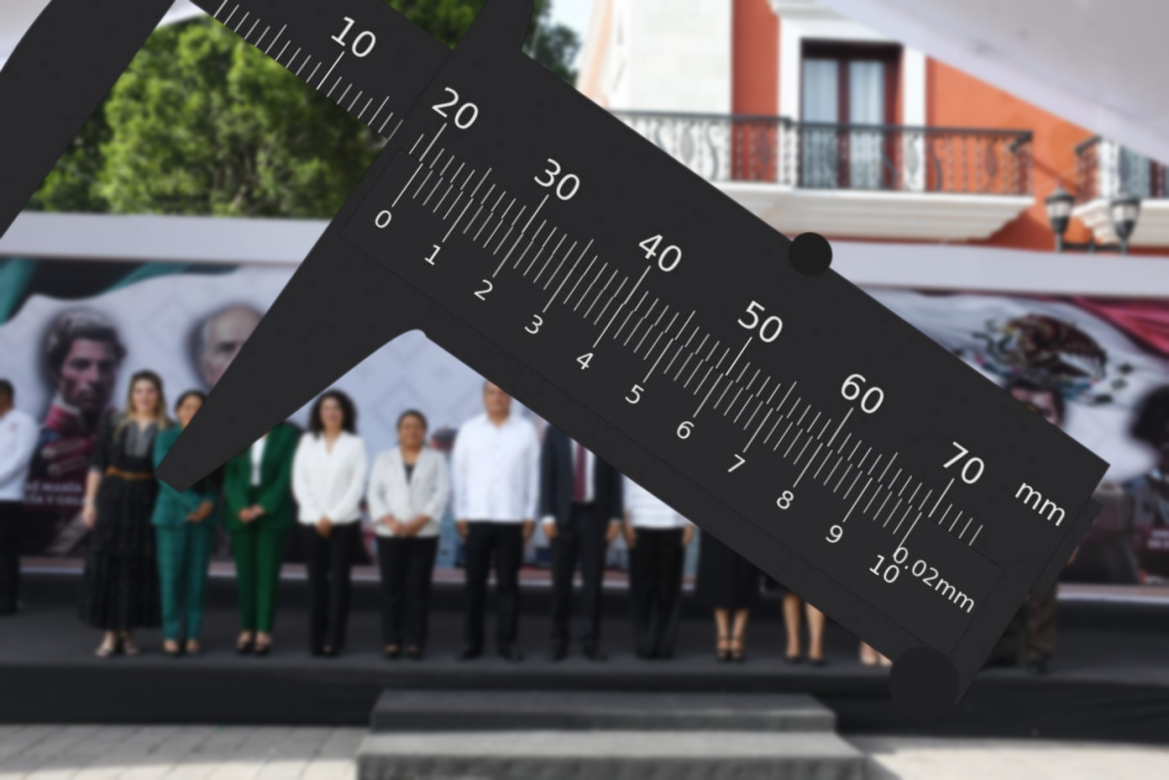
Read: 20.3mm
